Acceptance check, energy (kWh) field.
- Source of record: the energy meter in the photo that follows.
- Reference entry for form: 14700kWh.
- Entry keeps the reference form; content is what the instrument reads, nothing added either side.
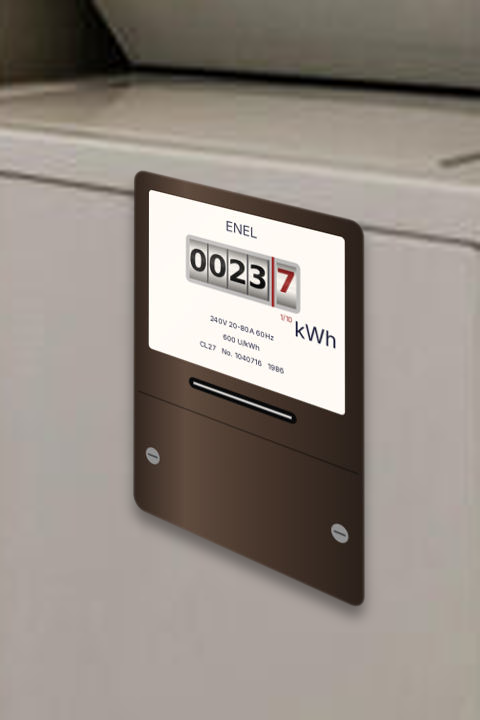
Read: 23.7kWh
